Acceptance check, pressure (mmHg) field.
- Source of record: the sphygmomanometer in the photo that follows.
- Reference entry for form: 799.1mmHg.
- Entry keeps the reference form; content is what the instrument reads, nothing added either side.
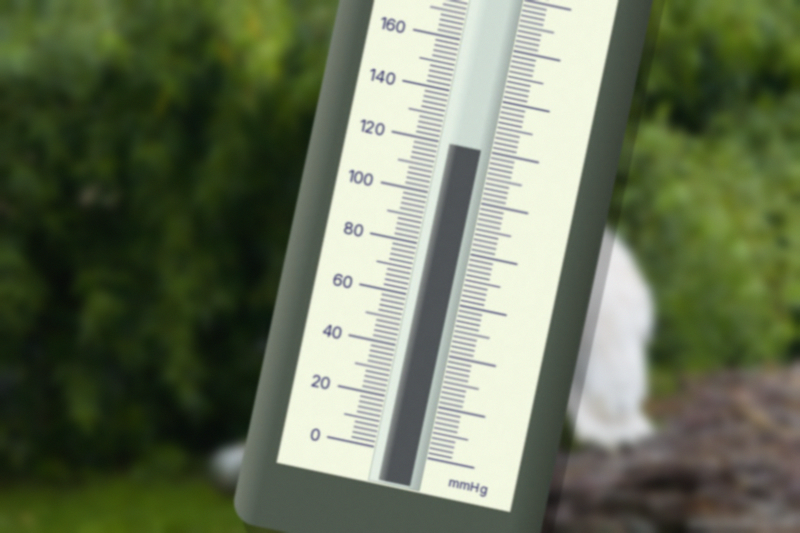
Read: 120mmHg
